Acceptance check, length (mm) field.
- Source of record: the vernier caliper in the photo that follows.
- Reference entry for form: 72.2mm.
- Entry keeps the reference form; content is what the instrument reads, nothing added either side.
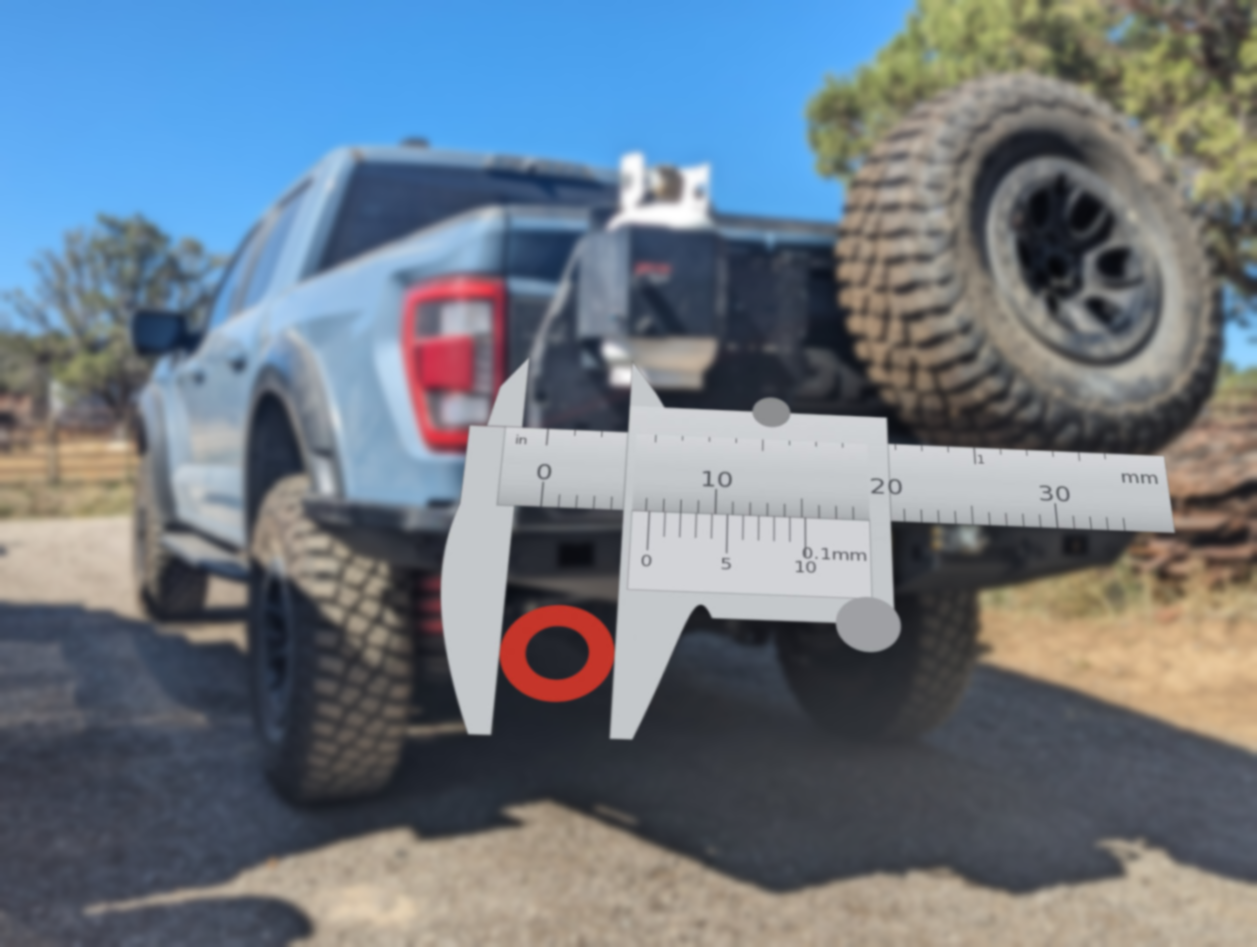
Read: 6.2mm
